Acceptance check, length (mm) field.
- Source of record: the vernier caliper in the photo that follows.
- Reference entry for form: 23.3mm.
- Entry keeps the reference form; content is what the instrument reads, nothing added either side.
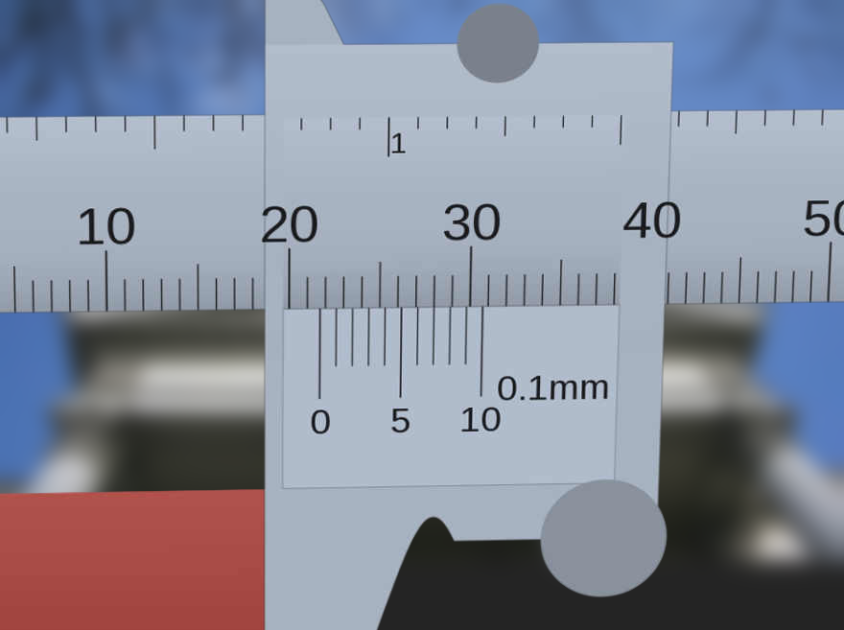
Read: 21.7mm
